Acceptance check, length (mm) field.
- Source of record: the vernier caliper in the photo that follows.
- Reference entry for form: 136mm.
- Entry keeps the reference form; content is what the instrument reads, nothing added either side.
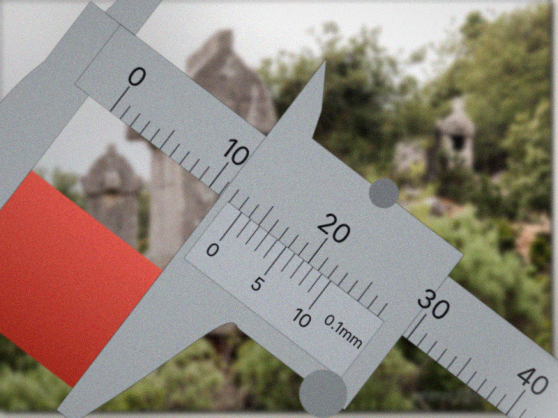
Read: 13.3mm
